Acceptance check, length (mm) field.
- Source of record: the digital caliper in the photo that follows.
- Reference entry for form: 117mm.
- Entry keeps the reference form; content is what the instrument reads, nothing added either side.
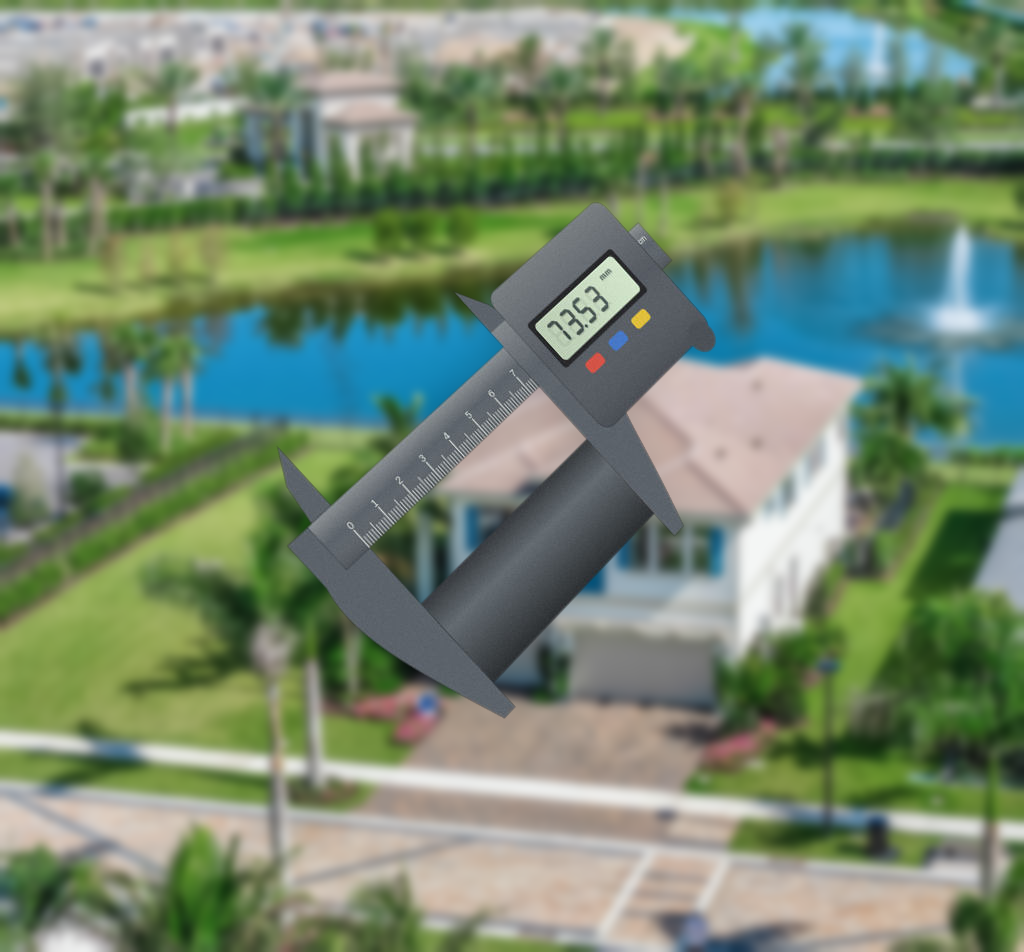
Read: 73.53mm
